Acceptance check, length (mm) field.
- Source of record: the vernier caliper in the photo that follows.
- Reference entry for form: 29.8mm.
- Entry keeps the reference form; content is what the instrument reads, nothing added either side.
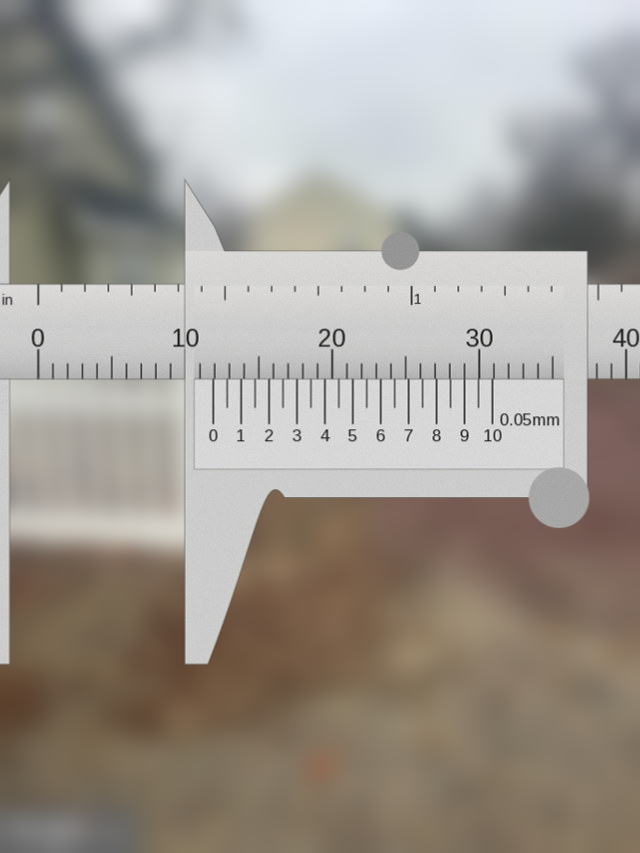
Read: 11.9mm
